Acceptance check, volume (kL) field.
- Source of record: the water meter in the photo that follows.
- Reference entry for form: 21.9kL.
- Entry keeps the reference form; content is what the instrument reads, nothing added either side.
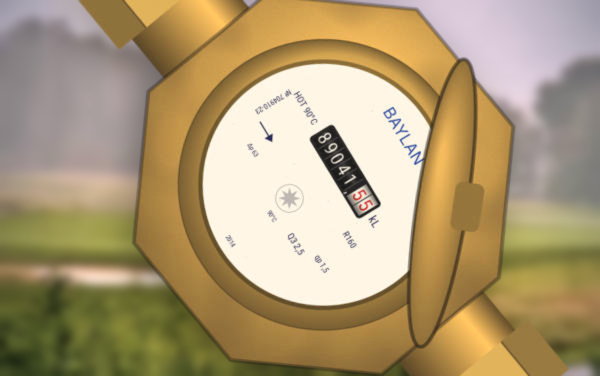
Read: 89041.55kL
